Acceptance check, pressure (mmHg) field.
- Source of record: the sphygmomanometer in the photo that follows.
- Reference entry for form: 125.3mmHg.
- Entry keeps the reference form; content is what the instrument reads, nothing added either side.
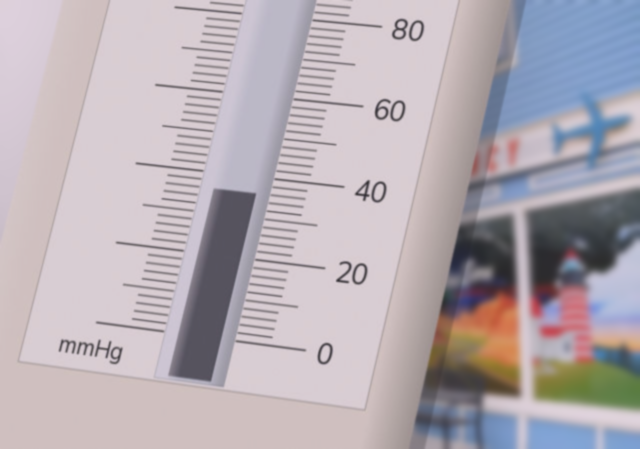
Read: 36mmHg
